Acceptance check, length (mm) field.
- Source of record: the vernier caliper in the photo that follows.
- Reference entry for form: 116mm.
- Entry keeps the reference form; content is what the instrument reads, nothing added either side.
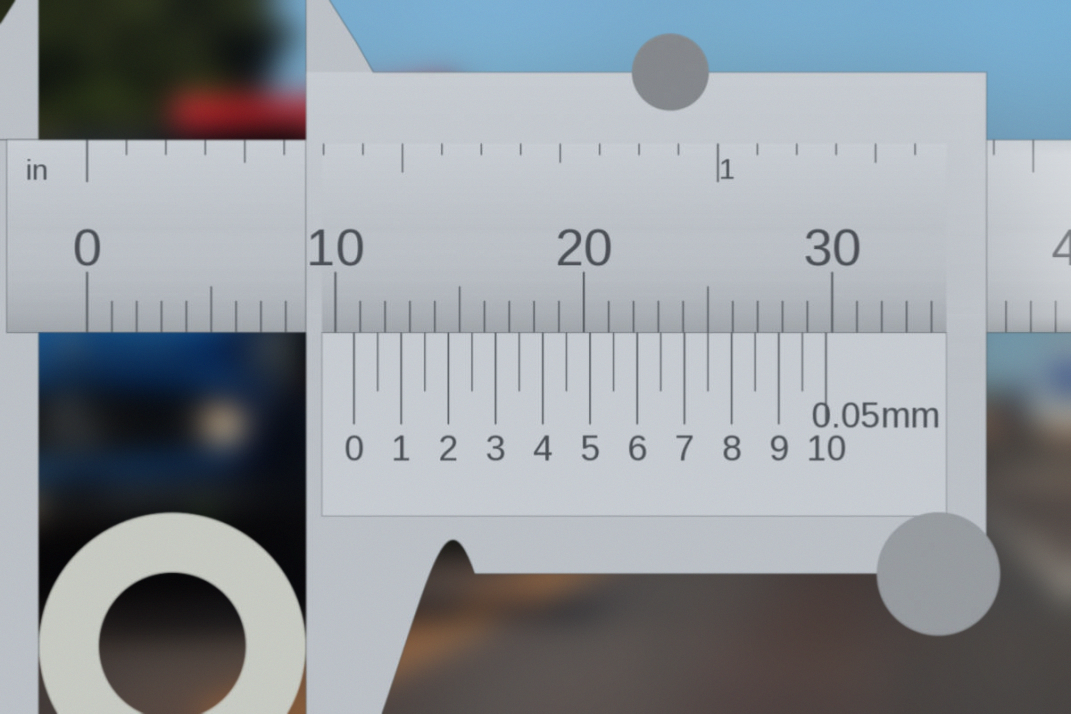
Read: 10.75mm
